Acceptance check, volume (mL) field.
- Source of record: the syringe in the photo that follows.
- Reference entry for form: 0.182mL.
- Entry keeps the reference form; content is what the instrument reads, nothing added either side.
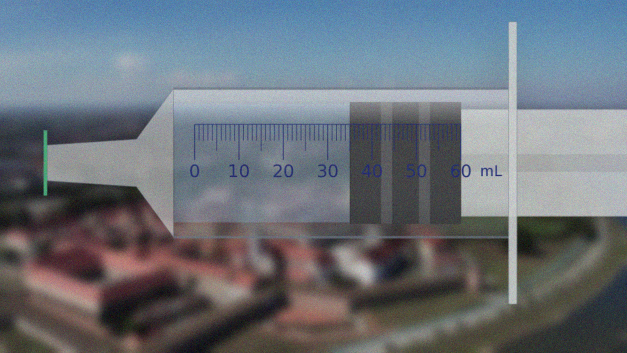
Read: 35mL
